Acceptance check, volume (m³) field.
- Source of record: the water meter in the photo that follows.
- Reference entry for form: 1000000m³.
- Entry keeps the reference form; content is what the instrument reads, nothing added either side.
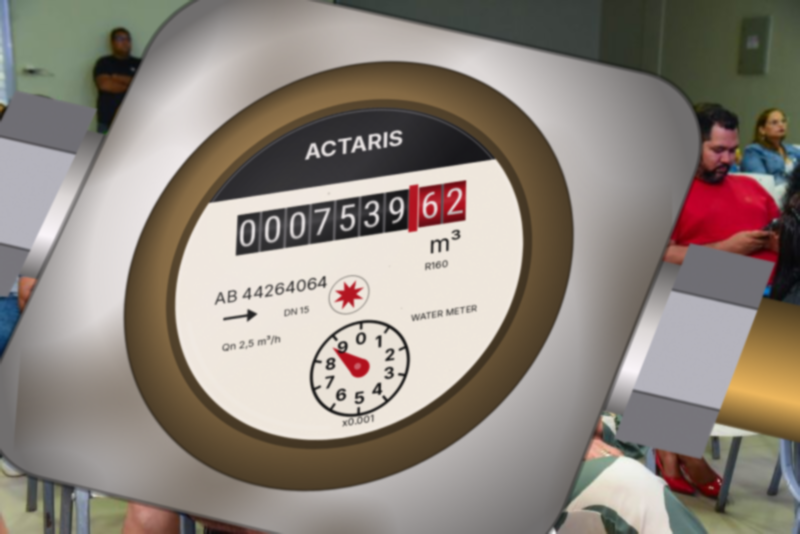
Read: 7539.628m³
